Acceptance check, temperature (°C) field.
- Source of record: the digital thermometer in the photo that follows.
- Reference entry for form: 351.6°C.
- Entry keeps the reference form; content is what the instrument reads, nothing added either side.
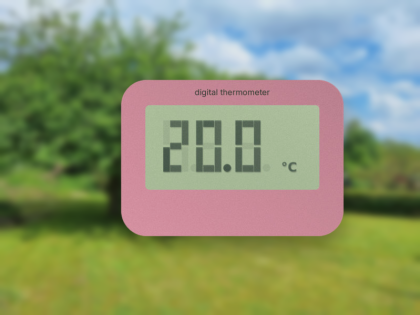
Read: 20.0°C
